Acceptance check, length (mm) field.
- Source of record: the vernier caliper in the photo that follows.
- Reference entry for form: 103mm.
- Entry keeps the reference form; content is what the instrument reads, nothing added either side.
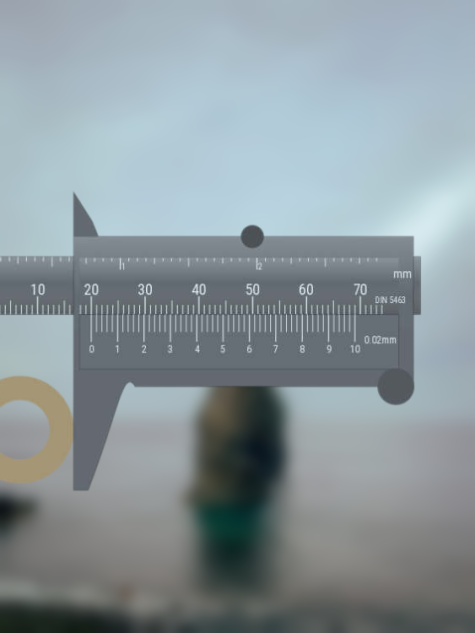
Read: 20.0mm
